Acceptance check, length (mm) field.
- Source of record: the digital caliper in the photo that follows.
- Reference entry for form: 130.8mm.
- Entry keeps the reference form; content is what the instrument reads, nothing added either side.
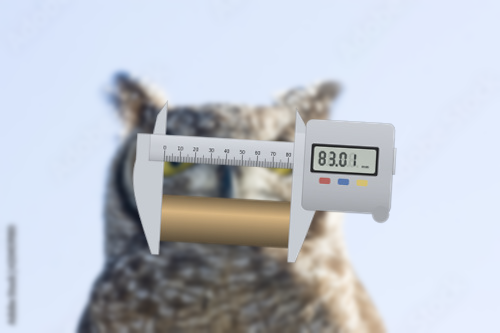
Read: 83.01mm
